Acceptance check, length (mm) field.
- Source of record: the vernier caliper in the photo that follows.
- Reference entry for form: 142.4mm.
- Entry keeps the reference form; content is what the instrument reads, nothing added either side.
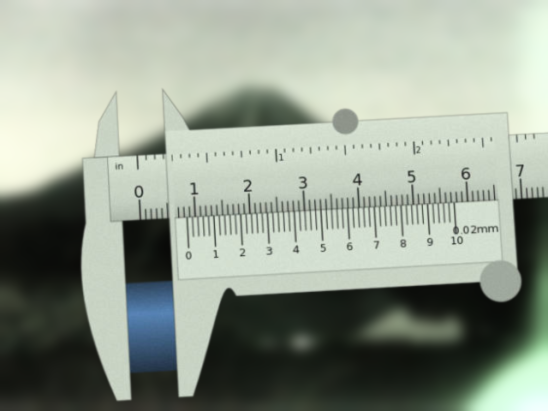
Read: 8.5mm
